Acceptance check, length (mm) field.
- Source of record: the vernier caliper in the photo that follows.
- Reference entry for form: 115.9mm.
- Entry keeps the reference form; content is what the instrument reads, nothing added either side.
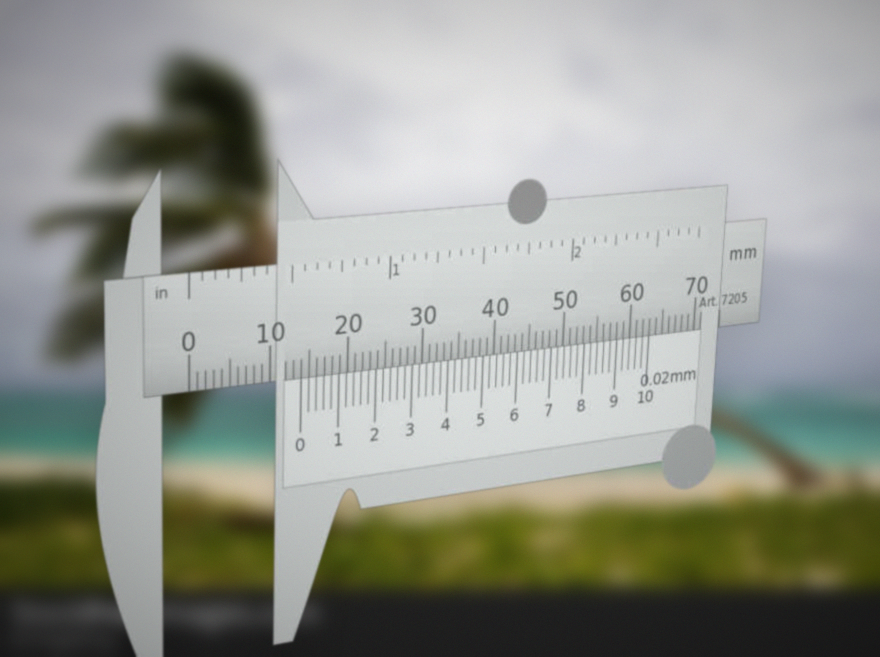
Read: 14.0mm
